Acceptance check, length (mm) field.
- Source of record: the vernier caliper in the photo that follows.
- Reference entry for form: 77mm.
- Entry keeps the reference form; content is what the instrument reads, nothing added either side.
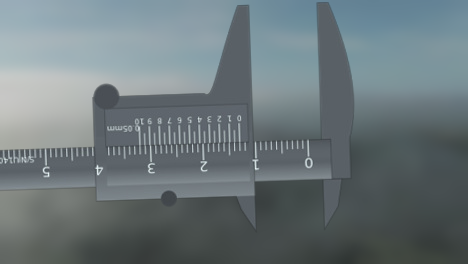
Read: 13.0mm
